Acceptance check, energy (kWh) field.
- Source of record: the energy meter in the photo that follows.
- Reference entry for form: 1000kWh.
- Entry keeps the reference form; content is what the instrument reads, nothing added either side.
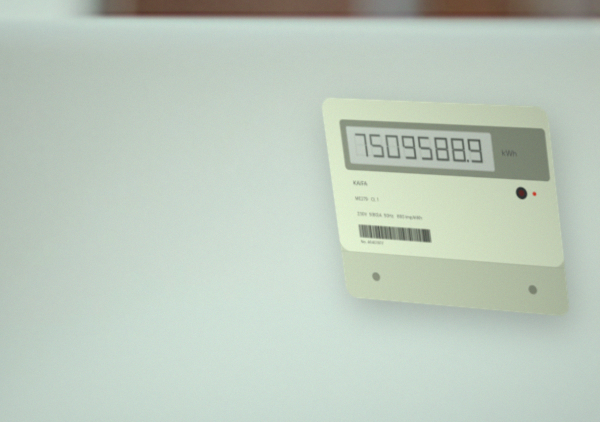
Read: 7509588.9kWh
